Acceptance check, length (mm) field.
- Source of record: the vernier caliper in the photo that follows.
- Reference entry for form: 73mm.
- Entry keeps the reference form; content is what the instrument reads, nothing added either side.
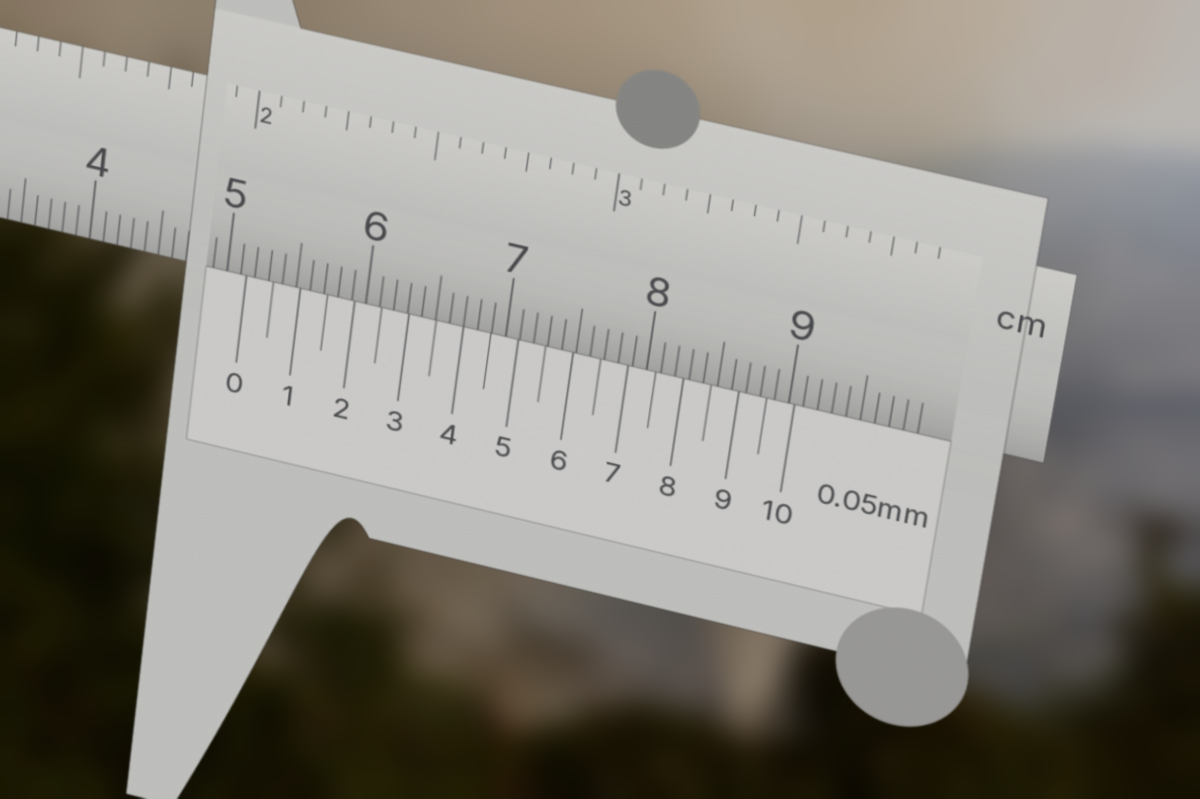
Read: 51.4mm
